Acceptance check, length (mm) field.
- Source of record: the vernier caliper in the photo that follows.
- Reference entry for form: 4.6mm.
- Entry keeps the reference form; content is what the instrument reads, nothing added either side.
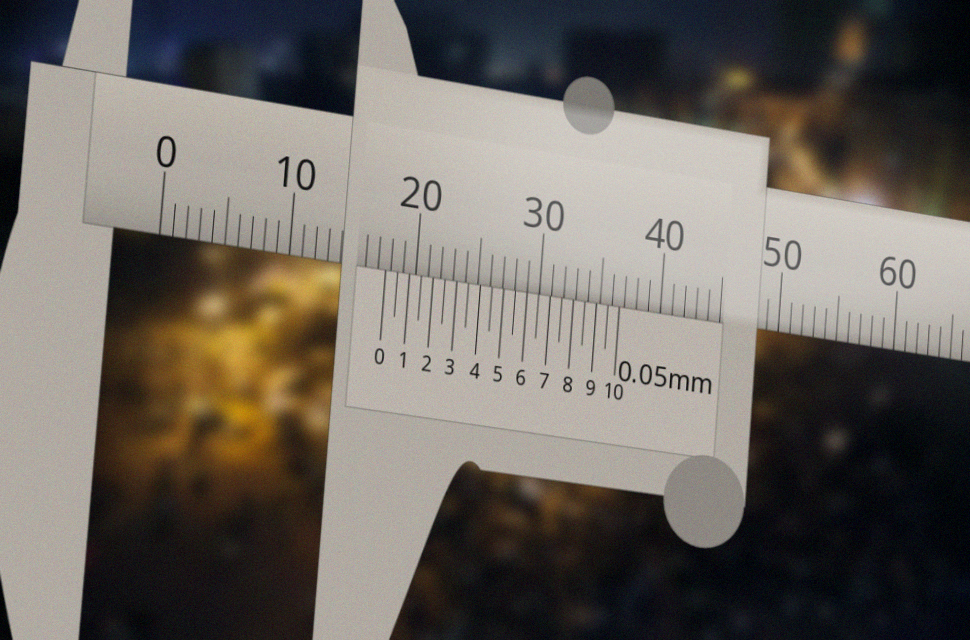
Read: 17.6mm
